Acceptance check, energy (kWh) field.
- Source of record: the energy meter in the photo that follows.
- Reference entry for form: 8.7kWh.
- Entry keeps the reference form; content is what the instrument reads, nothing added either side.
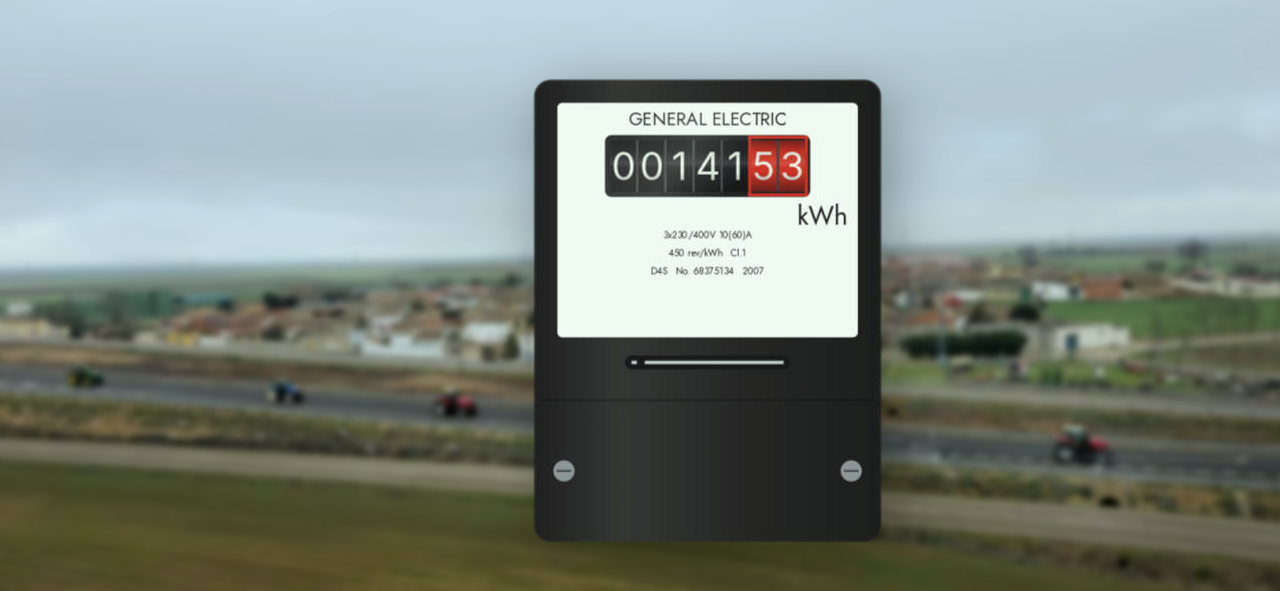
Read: 141.53kWh
